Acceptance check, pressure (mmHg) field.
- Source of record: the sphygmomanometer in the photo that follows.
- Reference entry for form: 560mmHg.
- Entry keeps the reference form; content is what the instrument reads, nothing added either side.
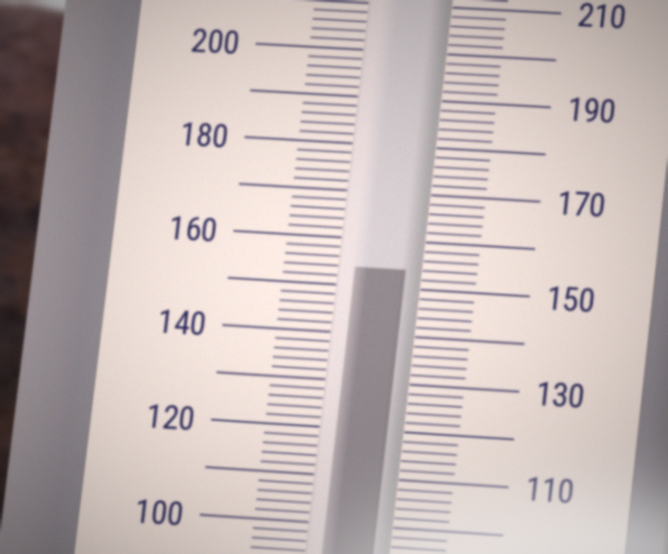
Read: 154mmHg
